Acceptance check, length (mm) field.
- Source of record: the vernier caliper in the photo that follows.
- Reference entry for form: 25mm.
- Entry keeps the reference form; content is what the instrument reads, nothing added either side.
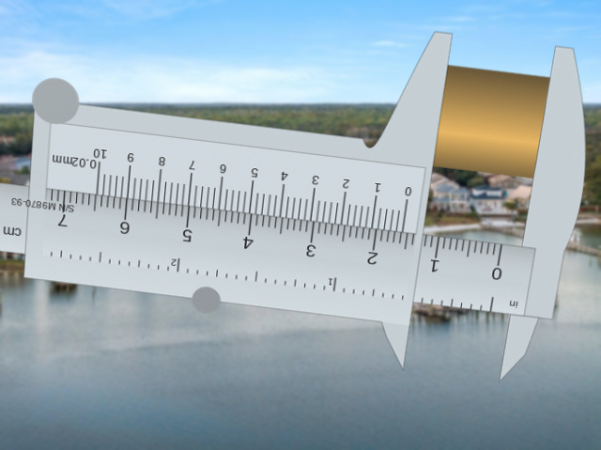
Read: 15.8mm
